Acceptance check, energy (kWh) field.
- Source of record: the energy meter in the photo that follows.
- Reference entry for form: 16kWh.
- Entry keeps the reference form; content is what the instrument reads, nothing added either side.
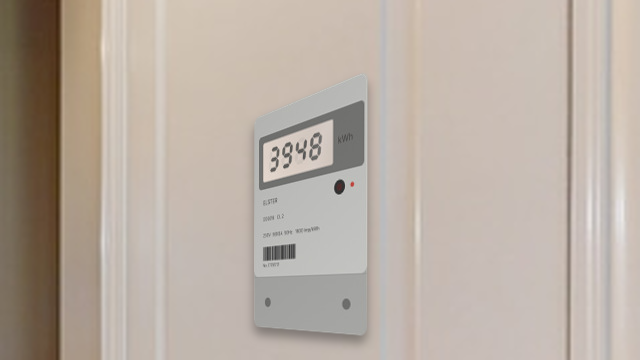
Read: 3948kWh
